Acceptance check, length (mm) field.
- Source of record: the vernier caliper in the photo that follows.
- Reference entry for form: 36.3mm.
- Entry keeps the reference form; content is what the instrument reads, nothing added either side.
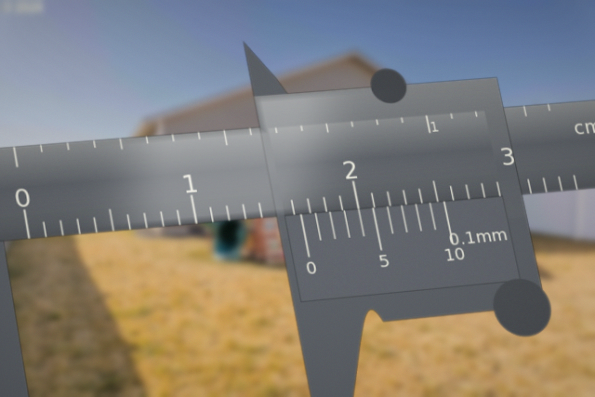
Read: 16.4mm
